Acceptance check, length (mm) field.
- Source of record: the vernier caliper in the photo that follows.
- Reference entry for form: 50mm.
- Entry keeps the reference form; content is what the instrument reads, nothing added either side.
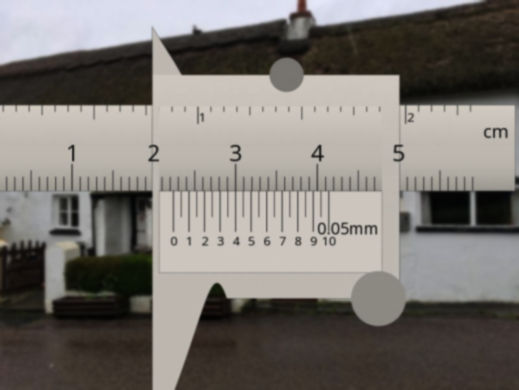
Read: 22.4mm
